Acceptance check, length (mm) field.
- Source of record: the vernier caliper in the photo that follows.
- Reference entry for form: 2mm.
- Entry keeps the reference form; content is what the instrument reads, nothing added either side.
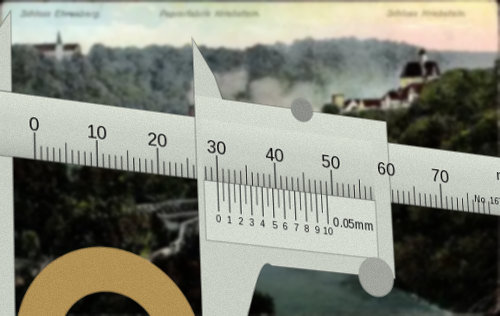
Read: 30.0mm
